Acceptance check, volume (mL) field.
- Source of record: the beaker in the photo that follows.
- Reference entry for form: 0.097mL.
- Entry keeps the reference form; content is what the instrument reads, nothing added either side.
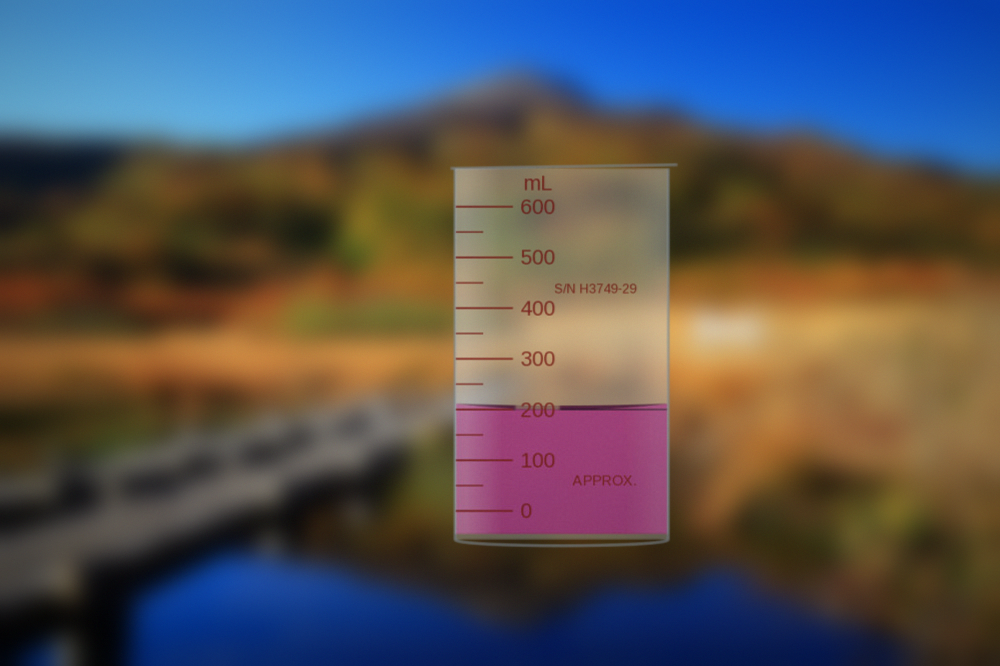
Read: 200mL
